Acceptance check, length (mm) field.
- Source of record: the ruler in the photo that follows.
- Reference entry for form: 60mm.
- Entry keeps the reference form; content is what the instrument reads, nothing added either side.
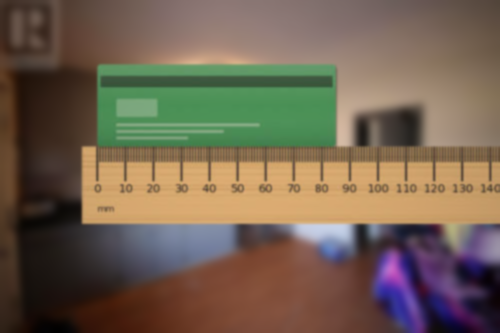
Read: 85mm
